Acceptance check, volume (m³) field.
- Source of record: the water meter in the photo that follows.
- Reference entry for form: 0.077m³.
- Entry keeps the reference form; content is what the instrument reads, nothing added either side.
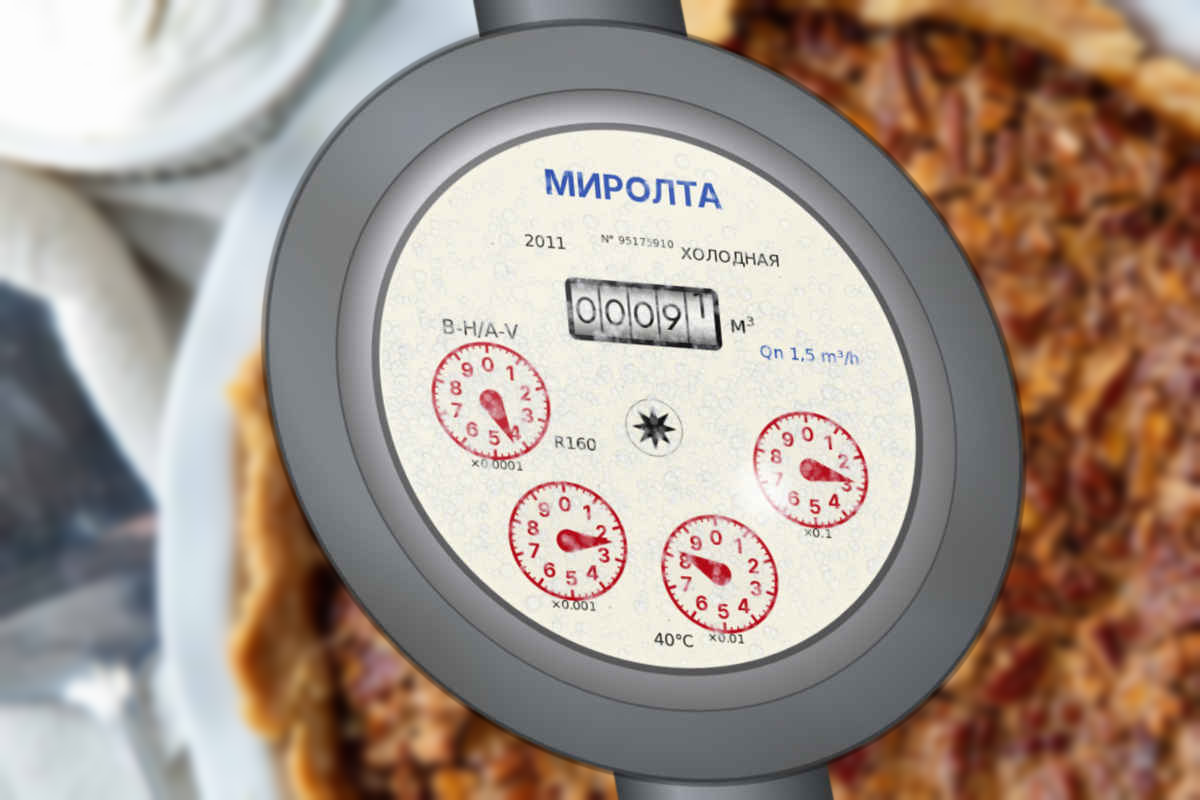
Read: 91.2824m³
